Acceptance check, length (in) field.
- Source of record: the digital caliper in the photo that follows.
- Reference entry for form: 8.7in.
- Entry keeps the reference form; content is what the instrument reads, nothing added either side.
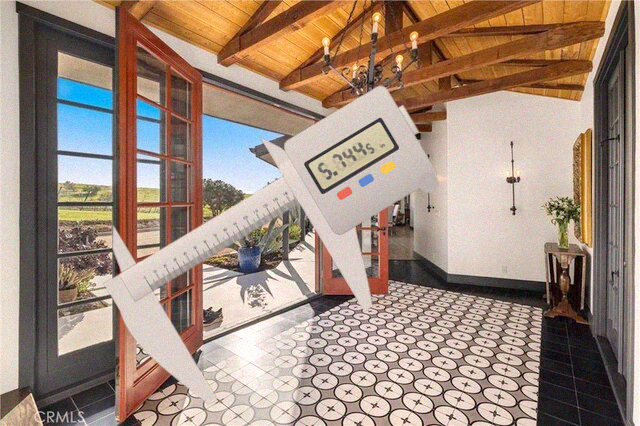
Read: 5.7445in
